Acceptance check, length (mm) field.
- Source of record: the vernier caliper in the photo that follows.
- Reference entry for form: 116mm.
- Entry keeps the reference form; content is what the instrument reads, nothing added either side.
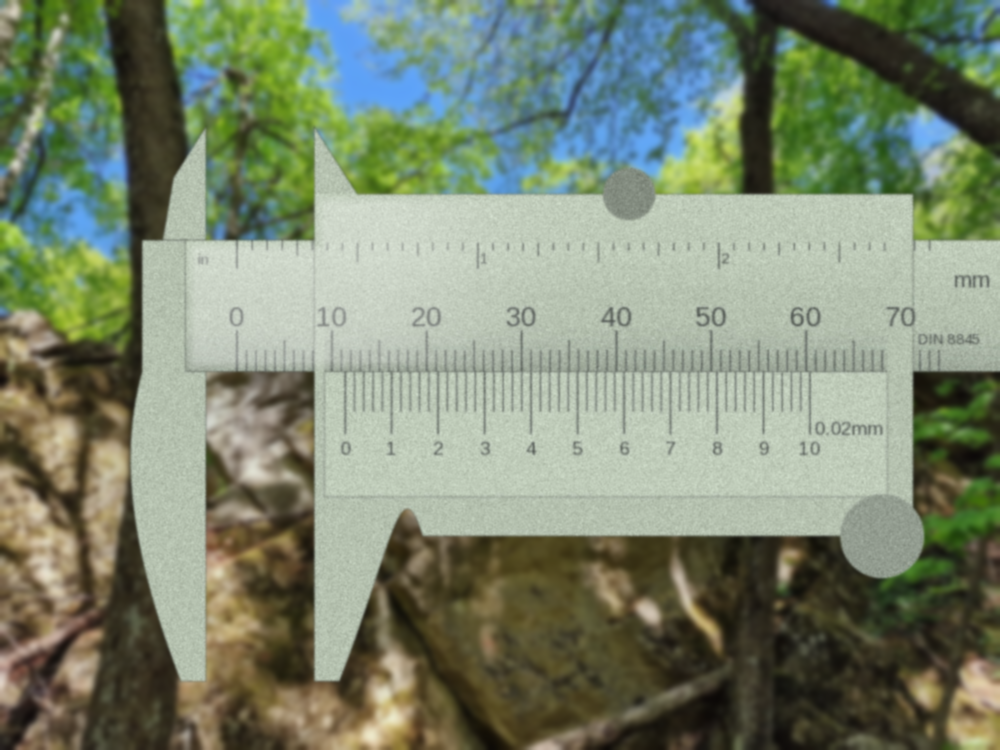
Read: 11.4mm
